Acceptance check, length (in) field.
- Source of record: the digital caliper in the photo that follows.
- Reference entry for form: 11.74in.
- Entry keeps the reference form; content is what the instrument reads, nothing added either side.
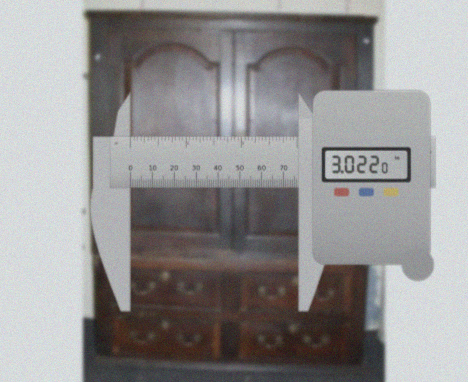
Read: 3.0220in
